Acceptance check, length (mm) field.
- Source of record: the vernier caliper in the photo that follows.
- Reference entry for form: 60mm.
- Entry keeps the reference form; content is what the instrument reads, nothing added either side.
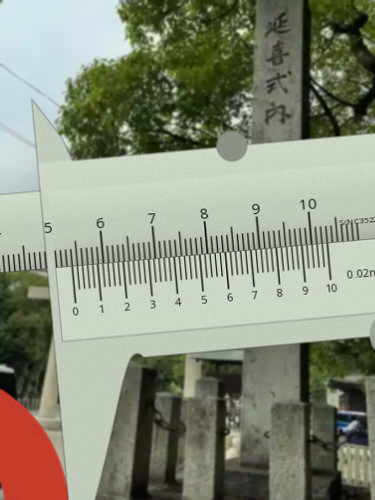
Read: 54.0mm
